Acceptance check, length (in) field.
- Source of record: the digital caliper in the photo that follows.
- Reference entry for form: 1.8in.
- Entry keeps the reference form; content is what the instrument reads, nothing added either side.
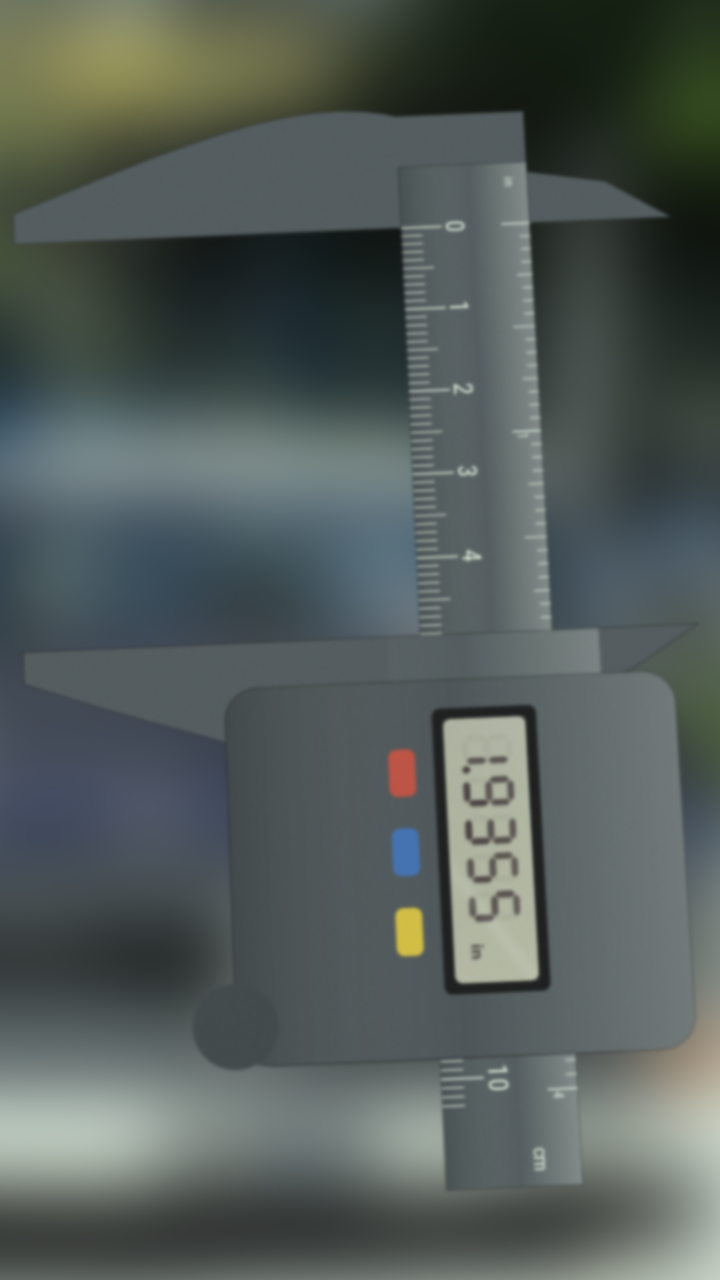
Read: 1.9355in
